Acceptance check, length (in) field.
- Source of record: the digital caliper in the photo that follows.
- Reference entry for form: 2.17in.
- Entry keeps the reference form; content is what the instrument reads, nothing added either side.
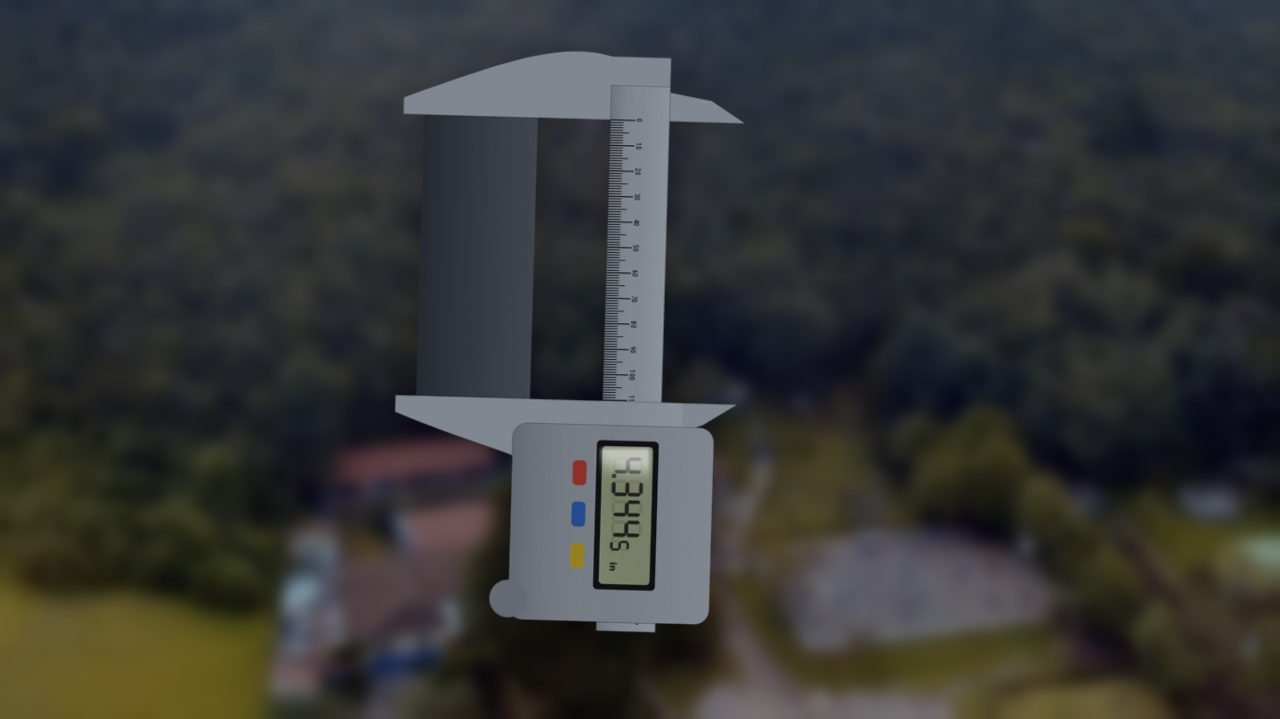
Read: 4.3445in
